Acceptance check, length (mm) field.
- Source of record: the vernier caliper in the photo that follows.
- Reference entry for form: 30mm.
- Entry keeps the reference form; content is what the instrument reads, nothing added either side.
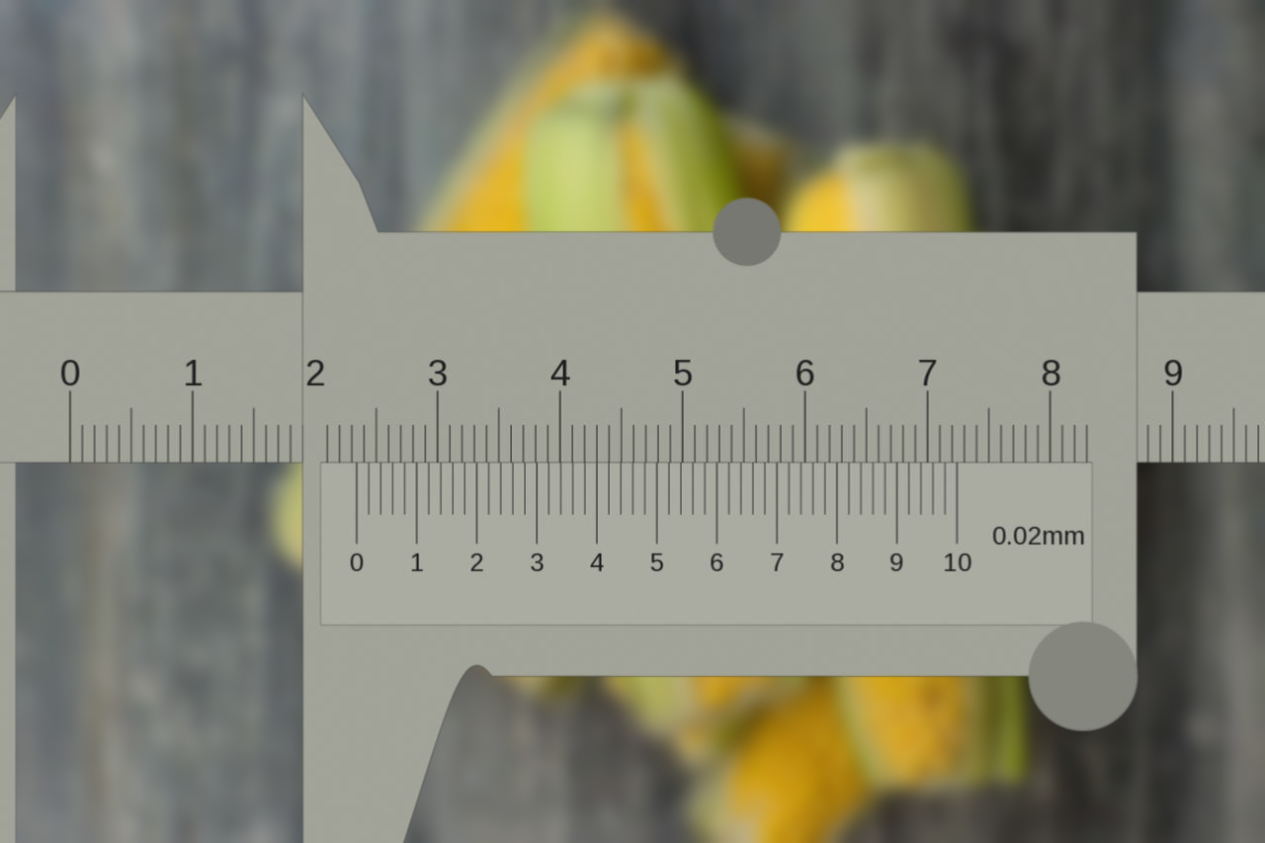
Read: 23.4mm
